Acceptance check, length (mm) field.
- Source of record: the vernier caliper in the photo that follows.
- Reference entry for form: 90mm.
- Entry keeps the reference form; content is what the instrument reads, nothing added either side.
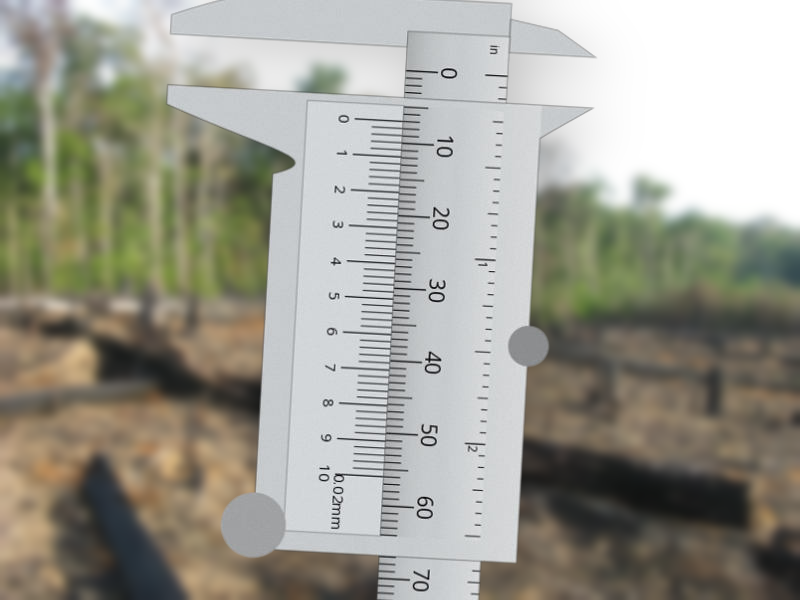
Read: 7.0mm
